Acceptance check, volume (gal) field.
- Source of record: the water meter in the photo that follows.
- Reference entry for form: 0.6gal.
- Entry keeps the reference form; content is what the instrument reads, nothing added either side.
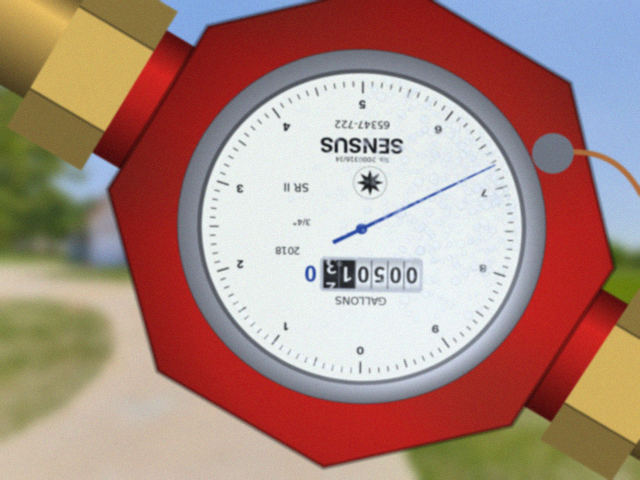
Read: 50126.7gal
